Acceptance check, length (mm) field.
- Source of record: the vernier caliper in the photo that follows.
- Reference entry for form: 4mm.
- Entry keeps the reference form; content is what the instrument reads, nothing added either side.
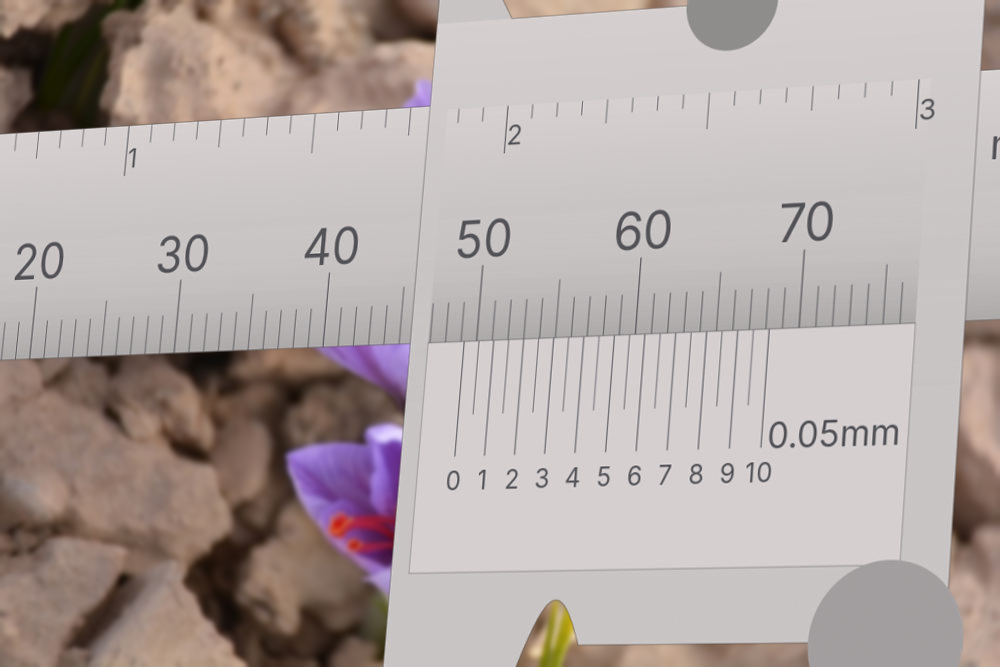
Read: 49.2mm
